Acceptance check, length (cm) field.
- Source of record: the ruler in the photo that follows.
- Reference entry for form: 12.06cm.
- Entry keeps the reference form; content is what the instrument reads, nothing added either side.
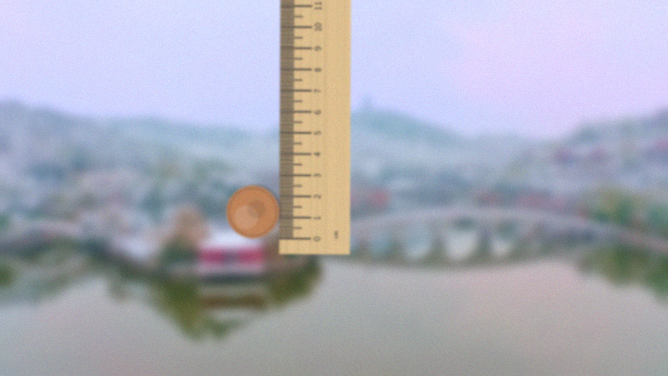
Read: 2.5cm
